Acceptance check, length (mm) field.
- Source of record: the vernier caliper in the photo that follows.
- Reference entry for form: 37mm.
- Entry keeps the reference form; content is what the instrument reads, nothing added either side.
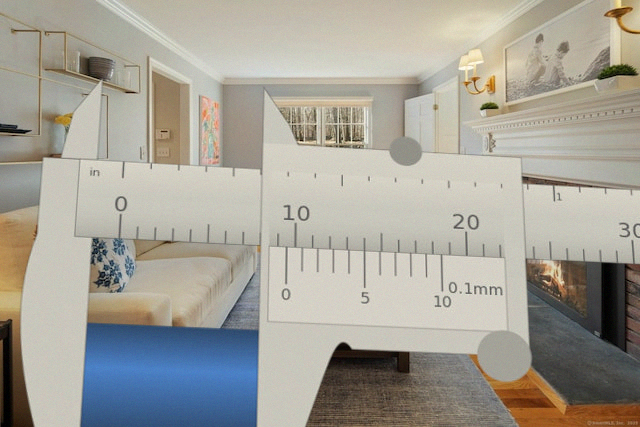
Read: 9.5mm
